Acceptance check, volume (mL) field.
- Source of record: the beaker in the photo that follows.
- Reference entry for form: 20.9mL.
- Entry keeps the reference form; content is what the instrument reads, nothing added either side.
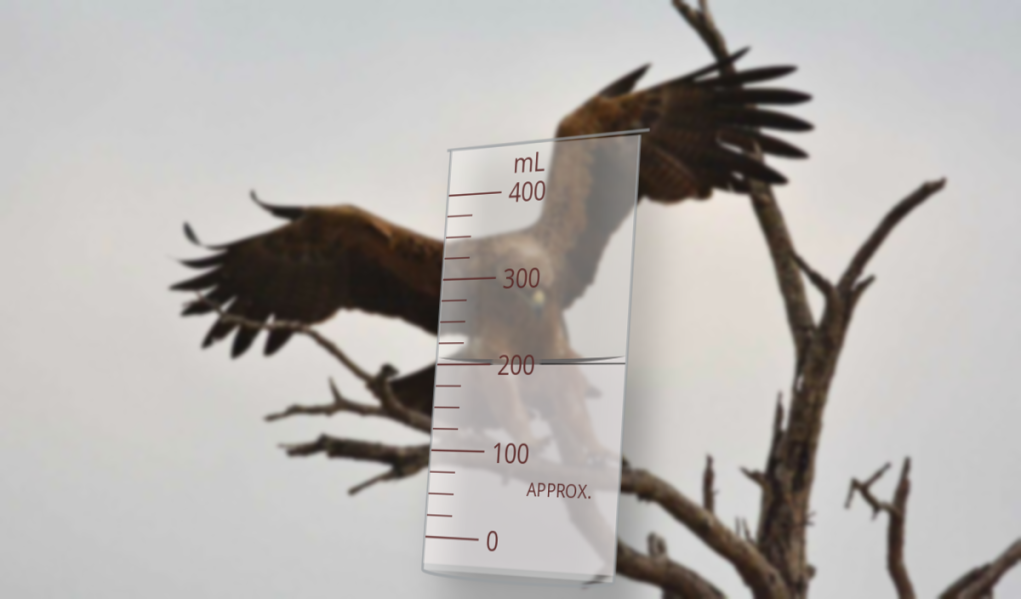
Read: 200mL
